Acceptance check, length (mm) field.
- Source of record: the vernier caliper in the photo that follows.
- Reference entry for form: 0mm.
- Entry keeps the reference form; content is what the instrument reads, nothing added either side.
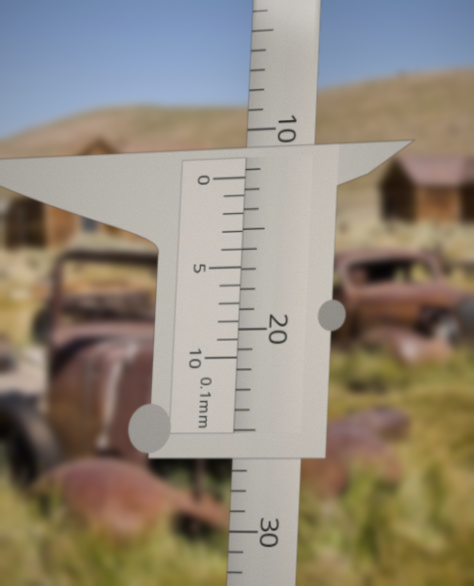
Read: 12.4mm
